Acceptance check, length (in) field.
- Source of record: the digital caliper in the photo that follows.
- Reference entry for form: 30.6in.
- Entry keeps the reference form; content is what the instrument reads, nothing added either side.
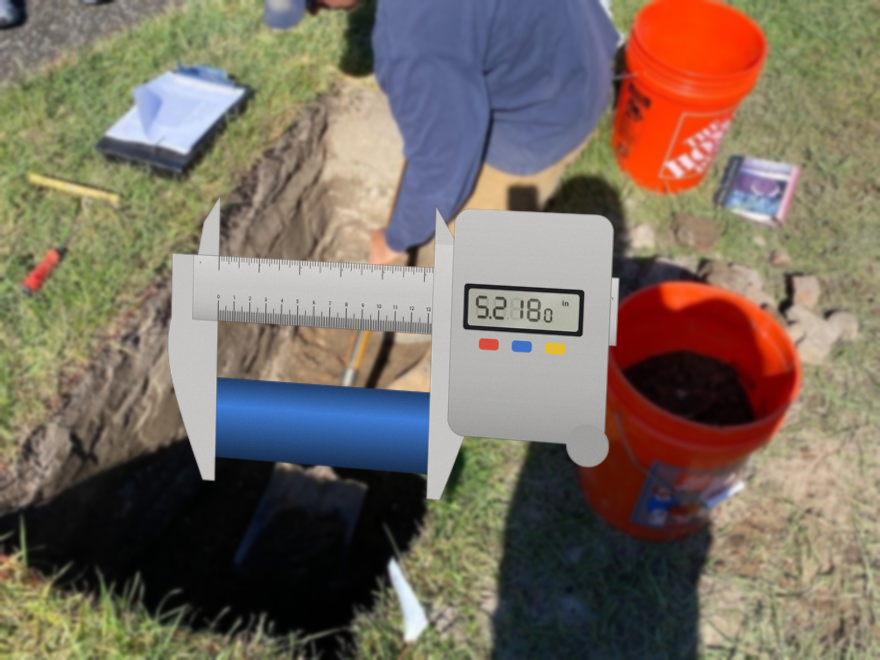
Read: 5.2180in
